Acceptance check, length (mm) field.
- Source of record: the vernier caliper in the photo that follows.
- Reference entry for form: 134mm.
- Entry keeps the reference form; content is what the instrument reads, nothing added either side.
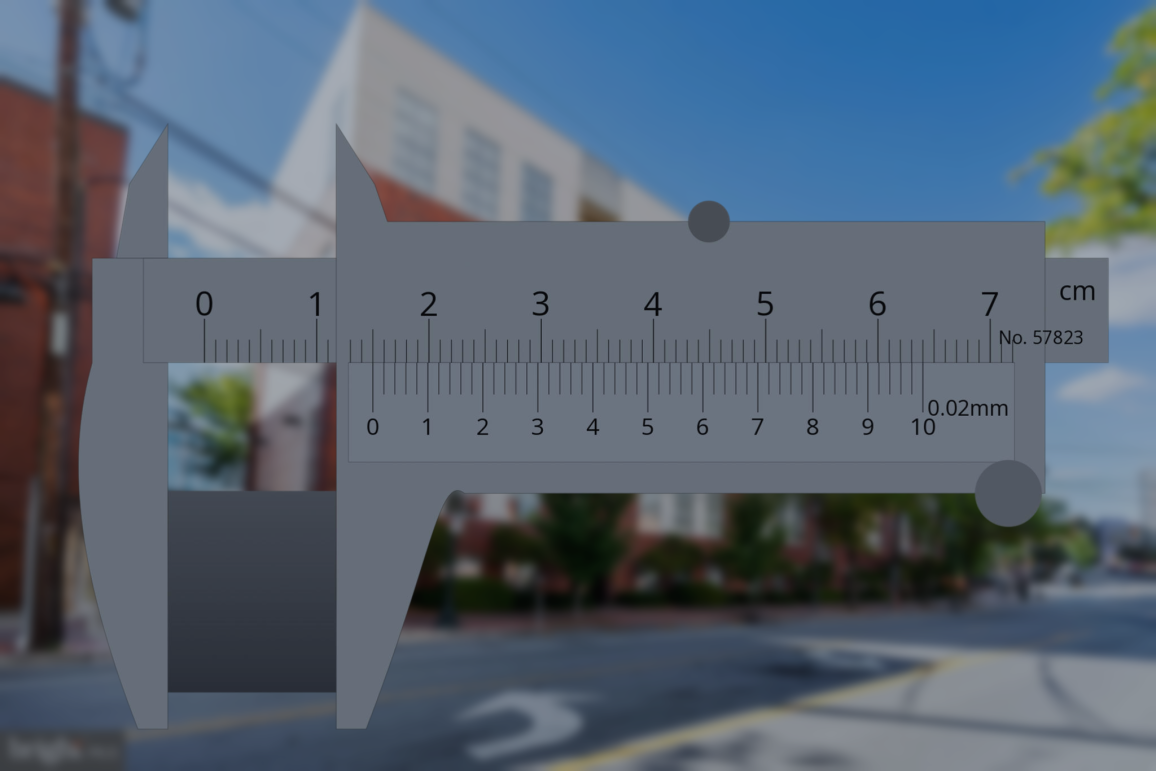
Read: 15.0mm
